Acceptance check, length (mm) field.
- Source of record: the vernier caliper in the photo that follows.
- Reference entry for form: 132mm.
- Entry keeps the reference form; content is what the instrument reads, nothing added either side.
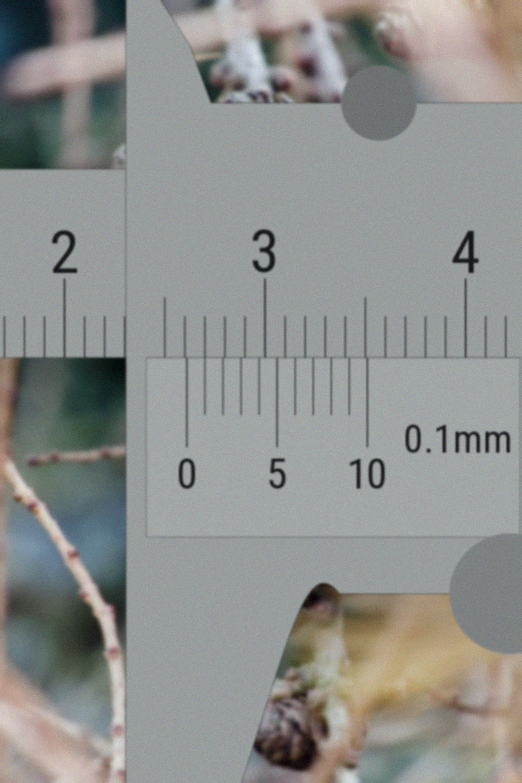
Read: 26.1mm
